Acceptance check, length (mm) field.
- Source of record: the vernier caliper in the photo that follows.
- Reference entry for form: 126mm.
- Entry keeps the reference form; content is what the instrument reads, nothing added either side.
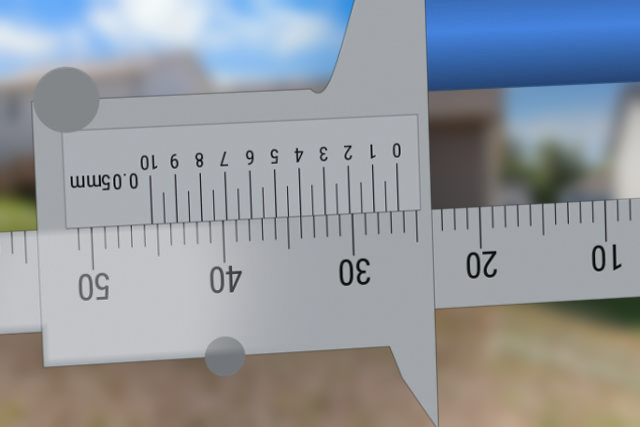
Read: 26.4mm
